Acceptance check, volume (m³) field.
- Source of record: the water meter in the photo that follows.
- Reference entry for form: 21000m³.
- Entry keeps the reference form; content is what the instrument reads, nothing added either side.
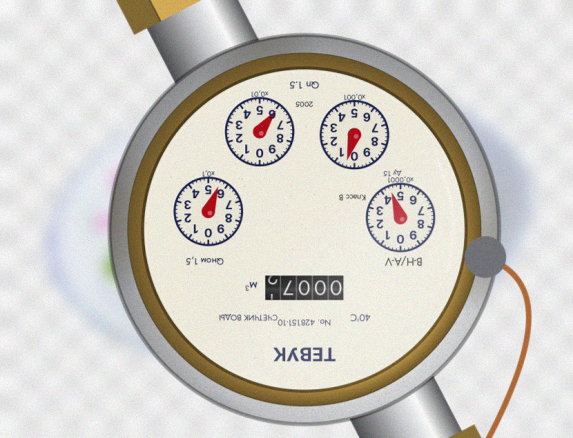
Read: 71.5604m³
